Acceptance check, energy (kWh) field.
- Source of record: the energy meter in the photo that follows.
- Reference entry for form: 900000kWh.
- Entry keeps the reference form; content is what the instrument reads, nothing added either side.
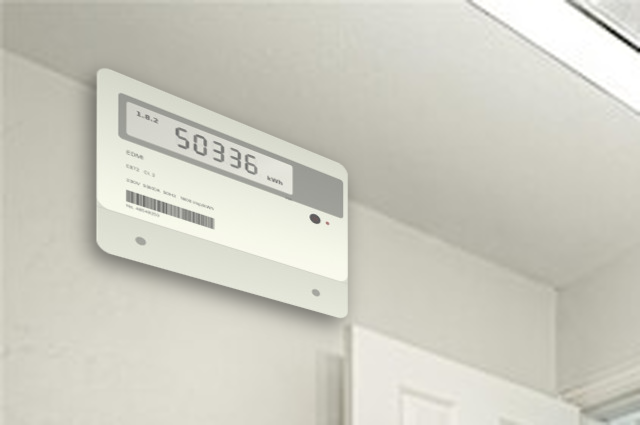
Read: 50336kWh
